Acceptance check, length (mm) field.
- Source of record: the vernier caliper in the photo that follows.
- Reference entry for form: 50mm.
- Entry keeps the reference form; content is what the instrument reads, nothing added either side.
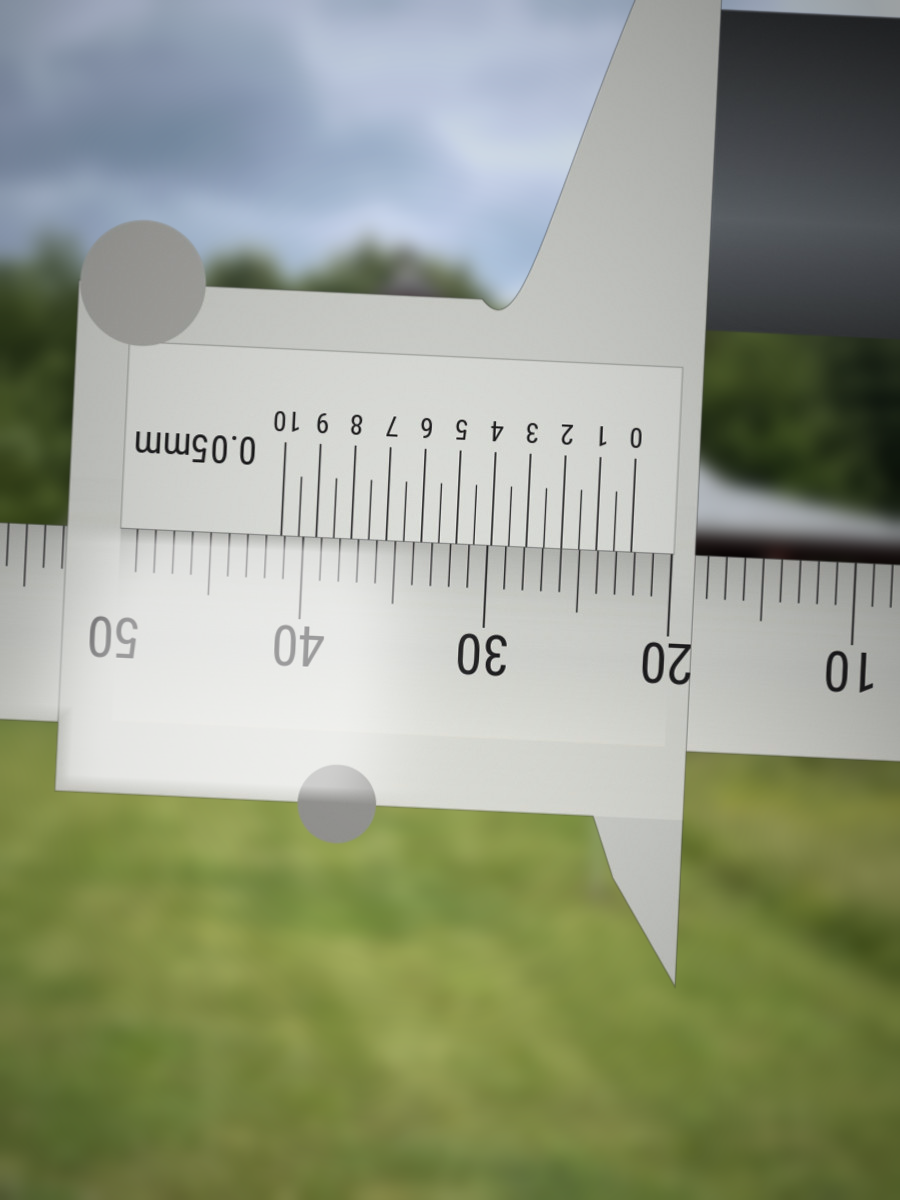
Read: 22.2mm
